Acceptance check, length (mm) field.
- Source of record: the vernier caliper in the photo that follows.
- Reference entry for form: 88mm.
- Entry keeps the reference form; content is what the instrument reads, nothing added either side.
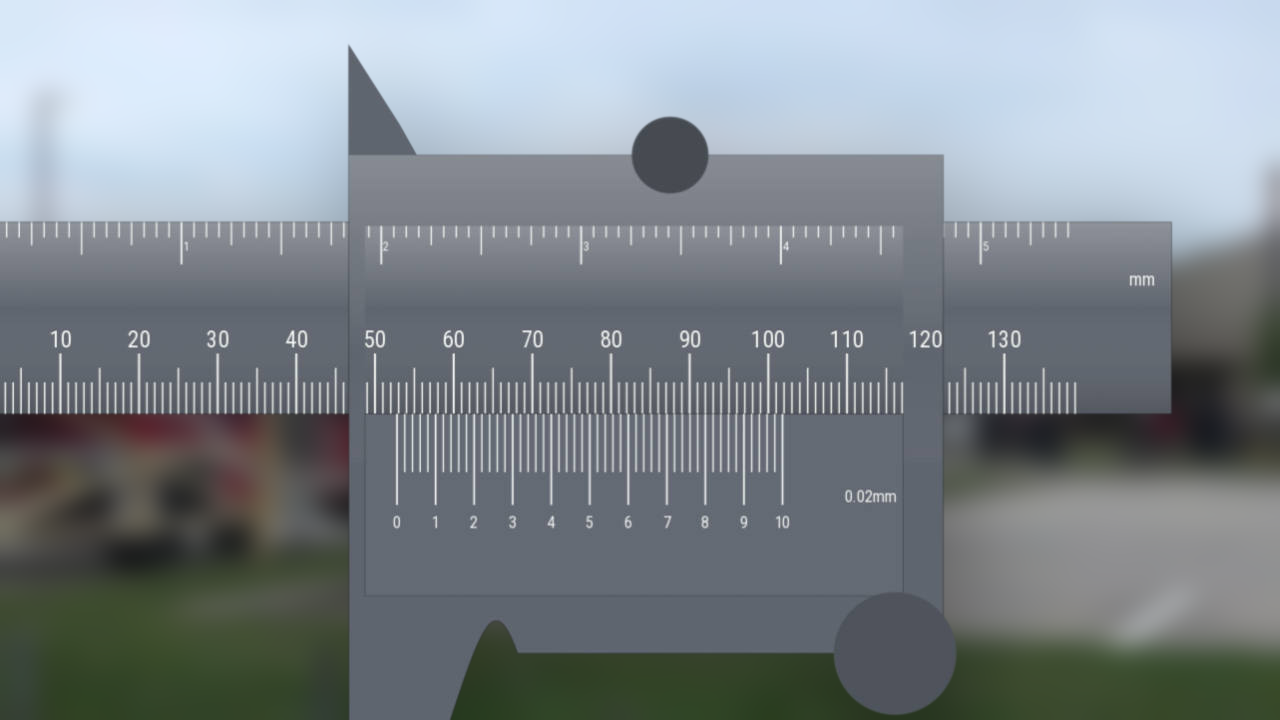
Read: 52.8mm
